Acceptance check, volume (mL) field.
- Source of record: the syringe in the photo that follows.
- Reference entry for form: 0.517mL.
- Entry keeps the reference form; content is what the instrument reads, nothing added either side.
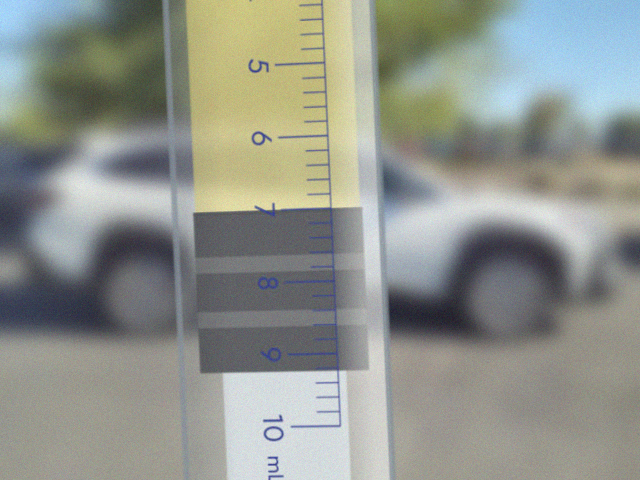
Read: 7mL
